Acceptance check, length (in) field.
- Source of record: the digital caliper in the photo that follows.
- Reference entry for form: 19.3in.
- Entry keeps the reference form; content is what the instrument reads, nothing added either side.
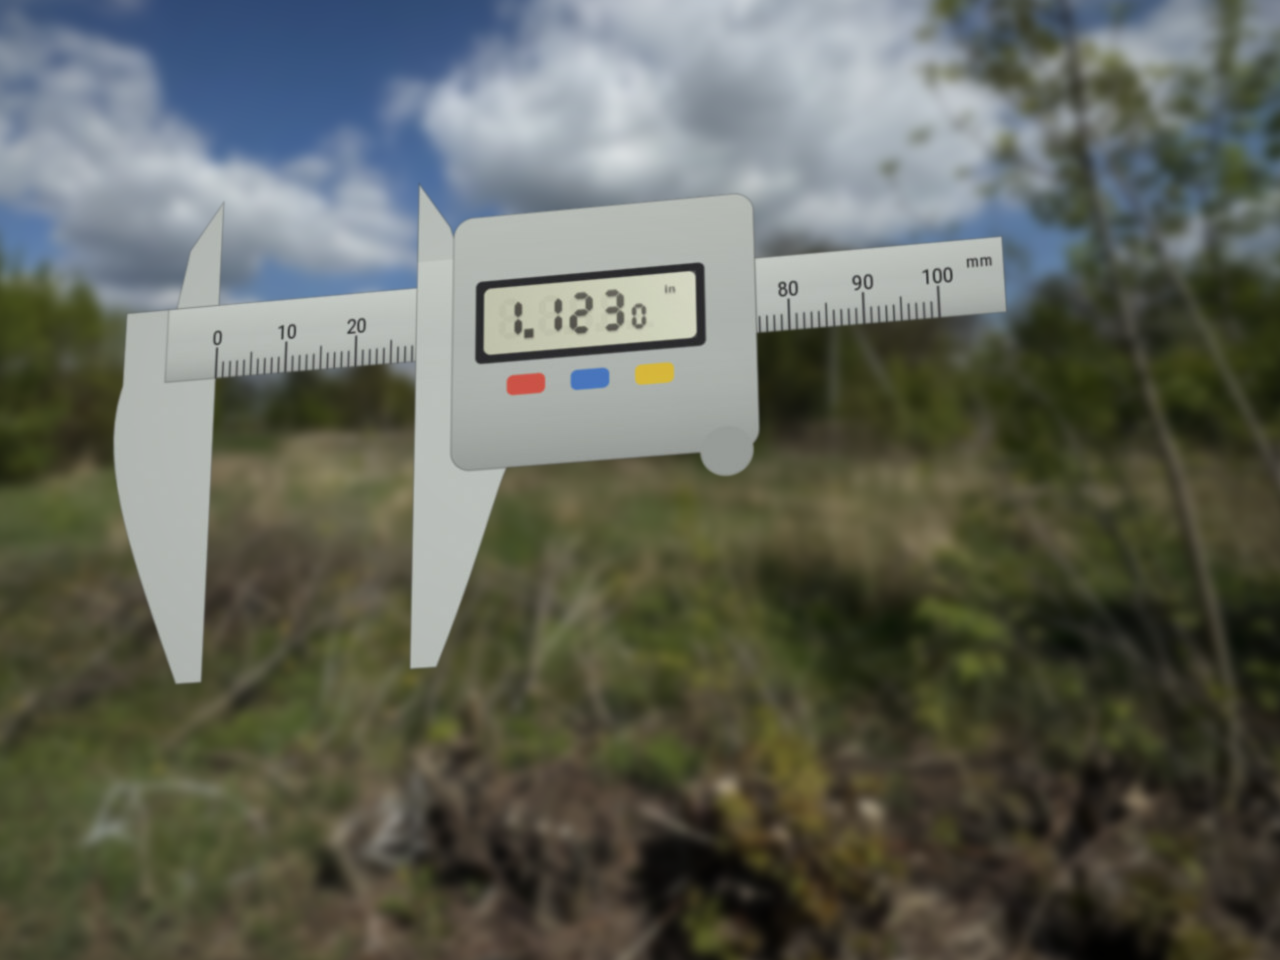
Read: 1.1230in
